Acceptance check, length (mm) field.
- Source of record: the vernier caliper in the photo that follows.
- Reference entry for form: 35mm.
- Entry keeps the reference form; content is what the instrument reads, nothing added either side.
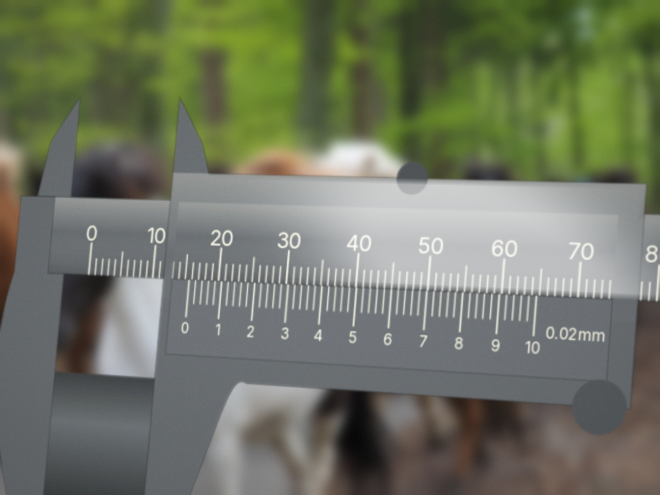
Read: 15.6mm
